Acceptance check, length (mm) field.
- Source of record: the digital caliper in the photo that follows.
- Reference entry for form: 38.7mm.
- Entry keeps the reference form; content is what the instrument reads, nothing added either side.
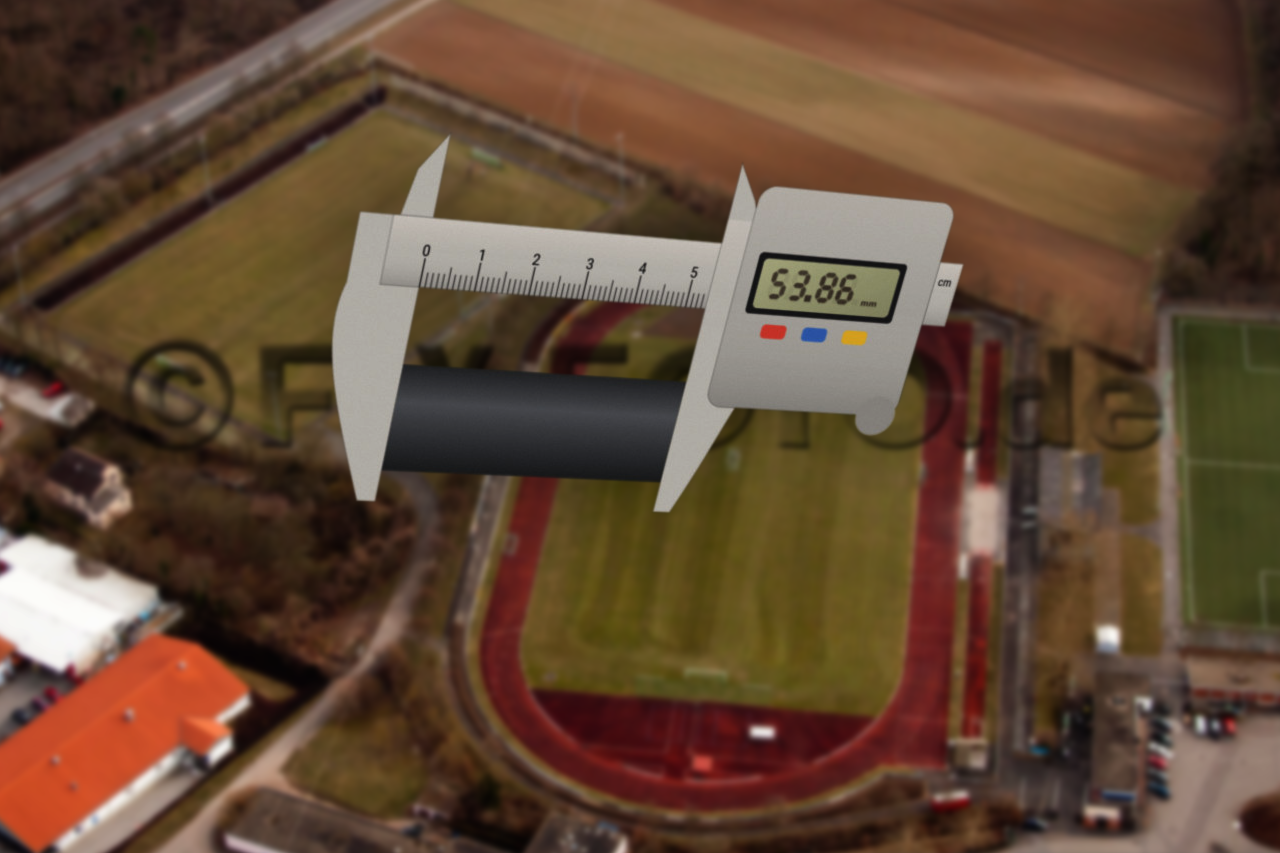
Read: 53.86mm
